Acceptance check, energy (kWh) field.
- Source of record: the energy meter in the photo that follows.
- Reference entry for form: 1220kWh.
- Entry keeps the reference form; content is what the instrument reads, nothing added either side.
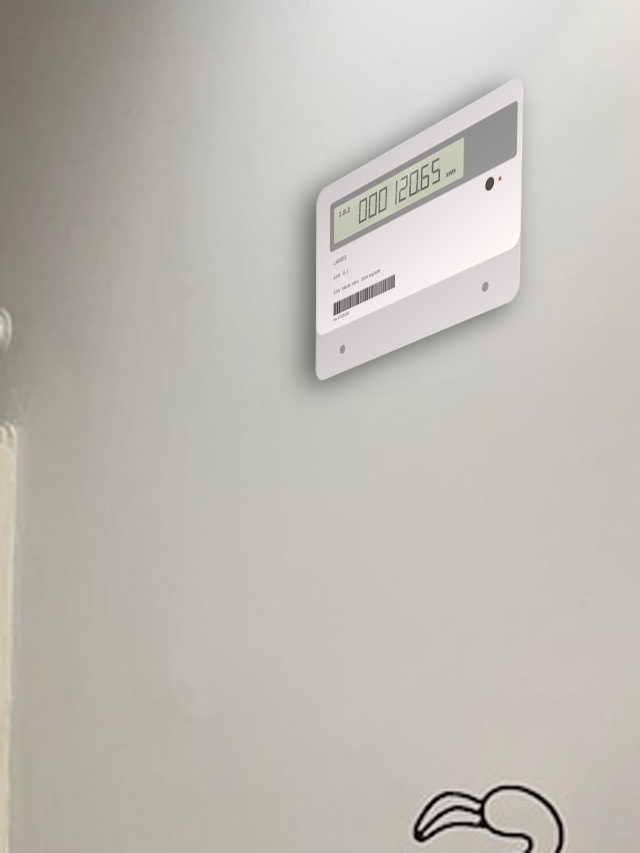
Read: 120.65kWh
